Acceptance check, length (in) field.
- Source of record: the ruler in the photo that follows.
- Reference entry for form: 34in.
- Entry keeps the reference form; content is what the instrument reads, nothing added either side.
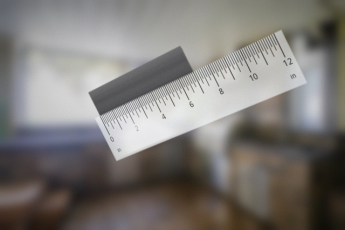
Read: 7in
